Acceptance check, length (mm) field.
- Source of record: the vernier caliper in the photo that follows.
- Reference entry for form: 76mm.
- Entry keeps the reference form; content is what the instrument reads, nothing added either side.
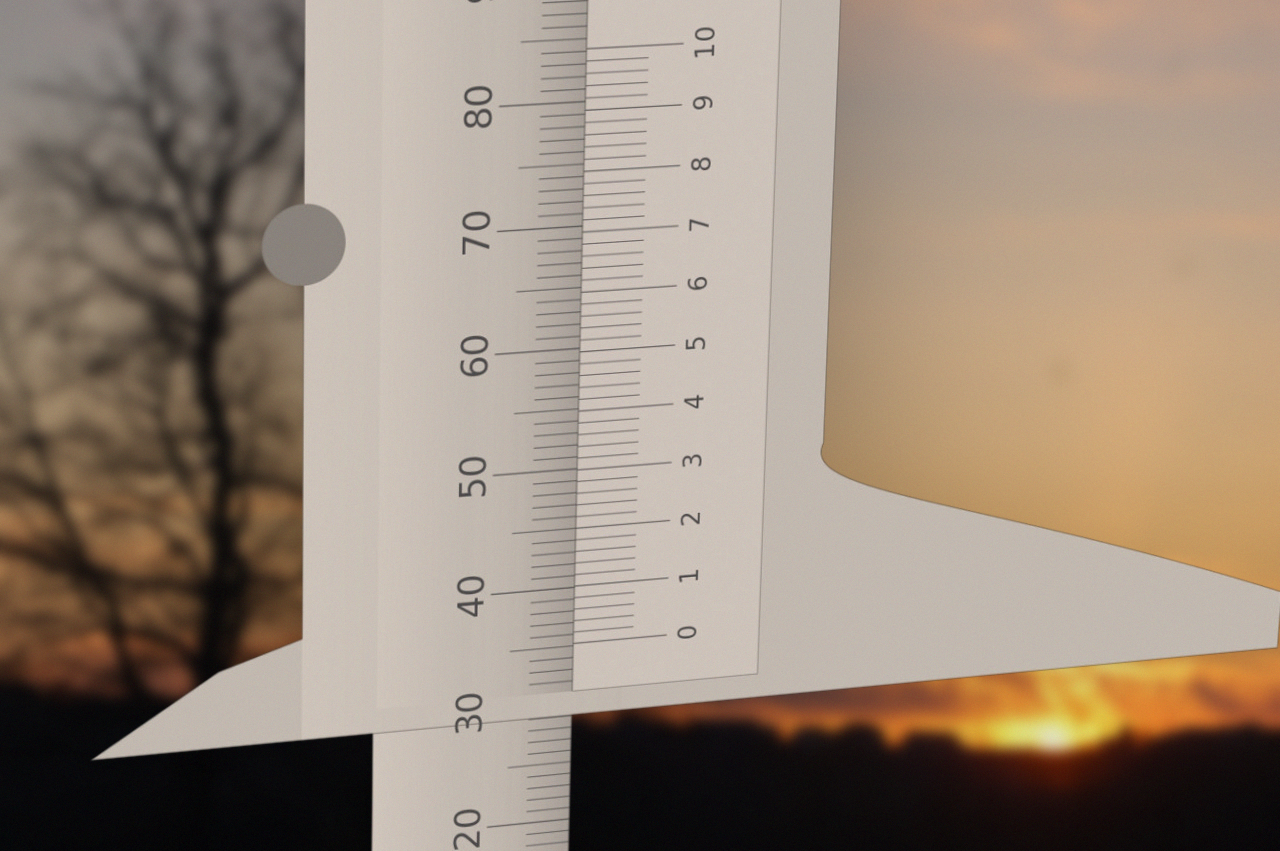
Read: 35.2mm
